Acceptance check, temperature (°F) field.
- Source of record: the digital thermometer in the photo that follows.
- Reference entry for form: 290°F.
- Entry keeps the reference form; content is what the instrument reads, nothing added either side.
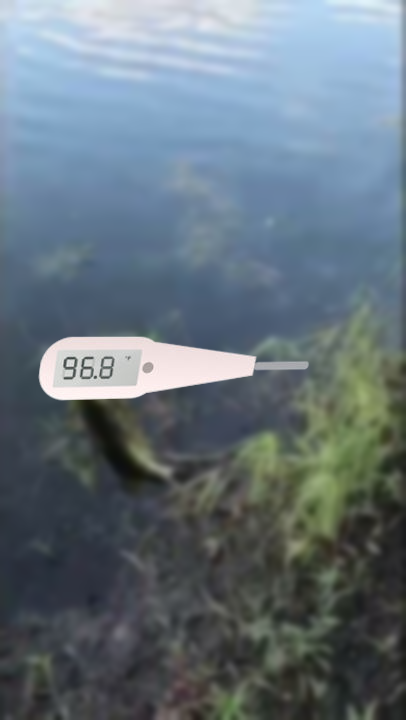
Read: 96.8°F
